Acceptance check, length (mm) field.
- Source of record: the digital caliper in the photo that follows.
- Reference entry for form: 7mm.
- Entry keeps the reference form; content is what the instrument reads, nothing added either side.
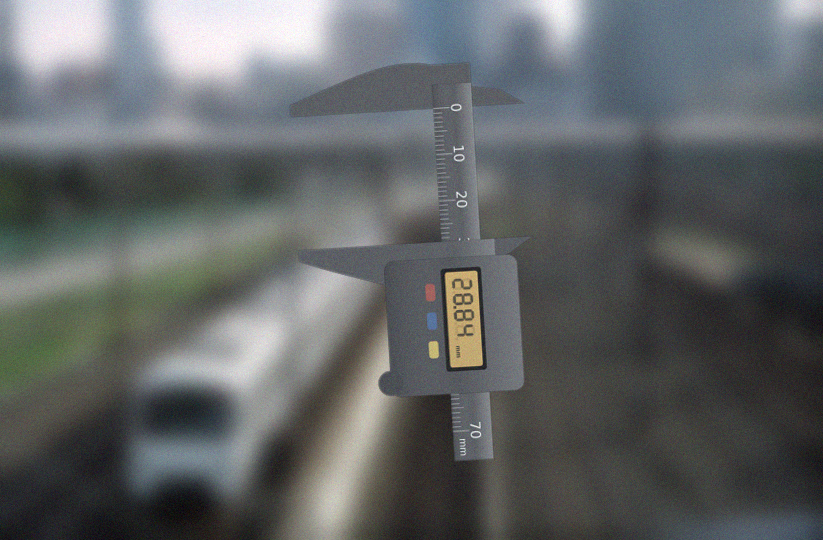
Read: 28.84mm
